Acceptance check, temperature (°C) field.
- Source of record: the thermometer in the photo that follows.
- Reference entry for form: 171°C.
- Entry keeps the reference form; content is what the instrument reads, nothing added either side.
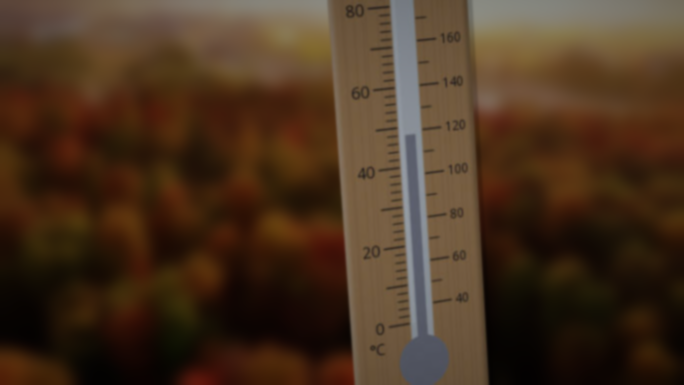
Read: 48°C
